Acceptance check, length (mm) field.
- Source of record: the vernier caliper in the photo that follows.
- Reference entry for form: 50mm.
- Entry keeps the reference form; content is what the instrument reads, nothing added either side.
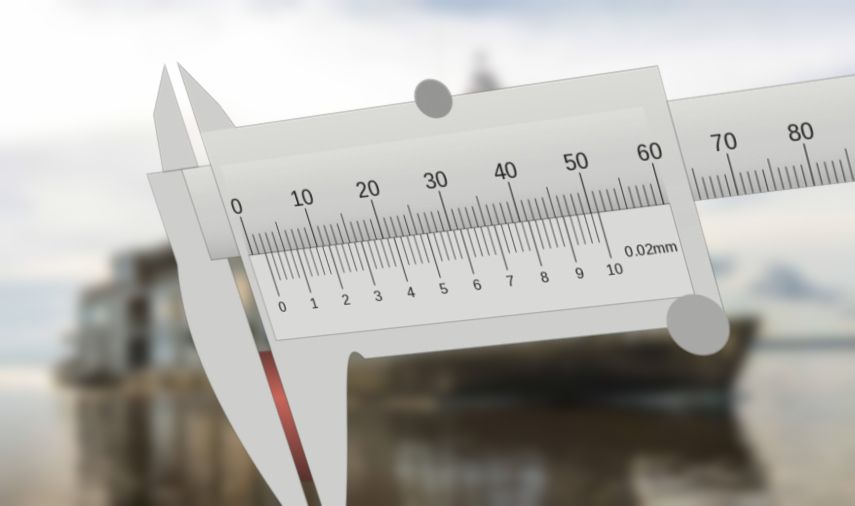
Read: 2.0mm
